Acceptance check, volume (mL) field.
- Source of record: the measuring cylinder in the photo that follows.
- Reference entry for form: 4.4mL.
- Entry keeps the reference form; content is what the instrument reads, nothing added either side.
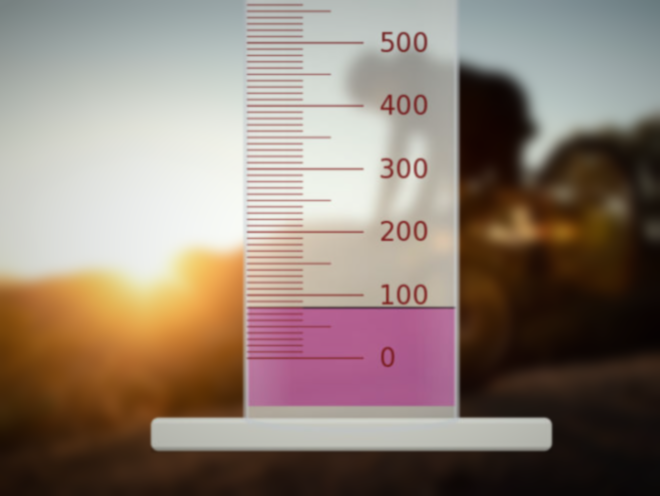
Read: 80mL
